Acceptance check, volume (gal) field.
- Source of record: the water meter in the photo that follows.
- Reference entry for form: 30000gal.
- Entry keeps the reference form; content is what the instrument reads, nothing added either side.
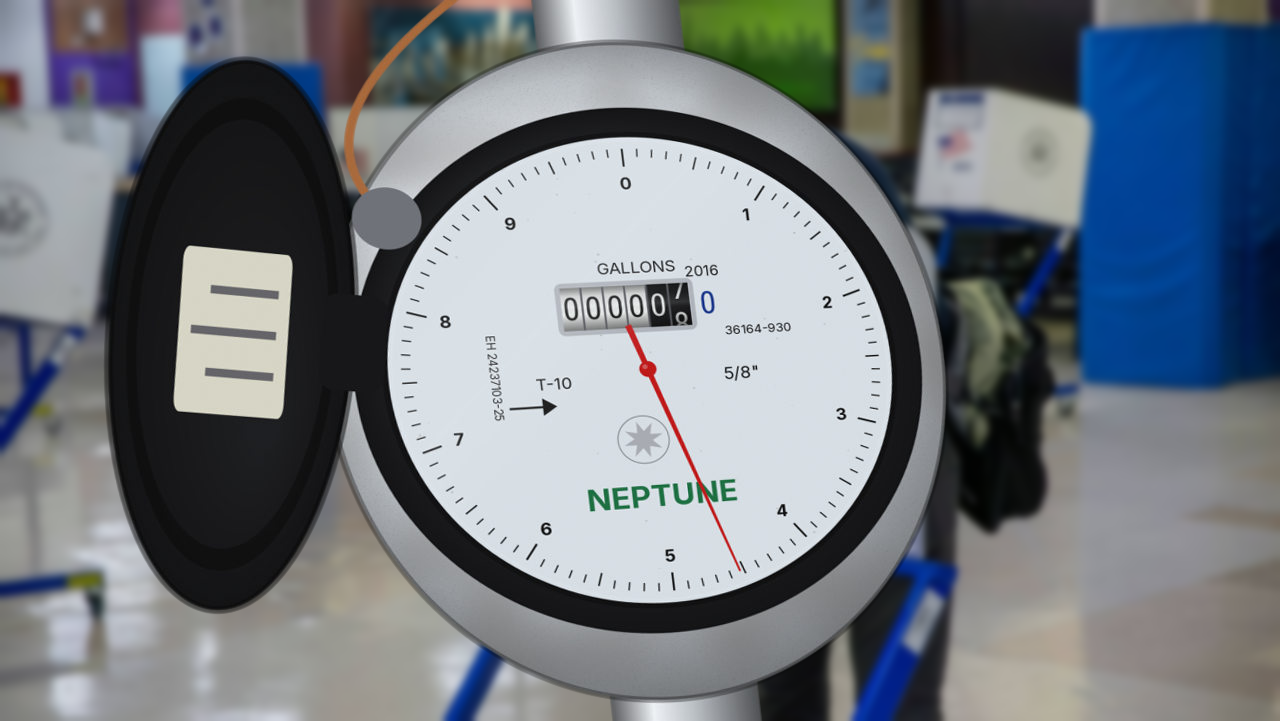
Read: 74.5gal
